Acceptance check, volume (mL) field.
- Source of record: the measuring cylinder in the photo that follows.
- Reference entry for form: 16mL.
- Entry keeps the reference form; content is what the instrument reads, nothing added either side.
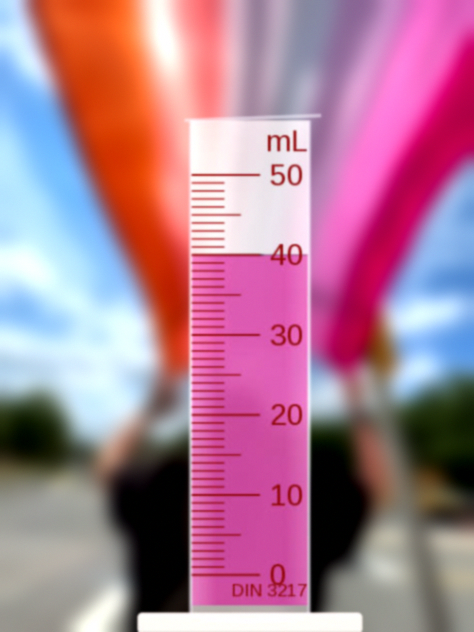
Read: 40mL
